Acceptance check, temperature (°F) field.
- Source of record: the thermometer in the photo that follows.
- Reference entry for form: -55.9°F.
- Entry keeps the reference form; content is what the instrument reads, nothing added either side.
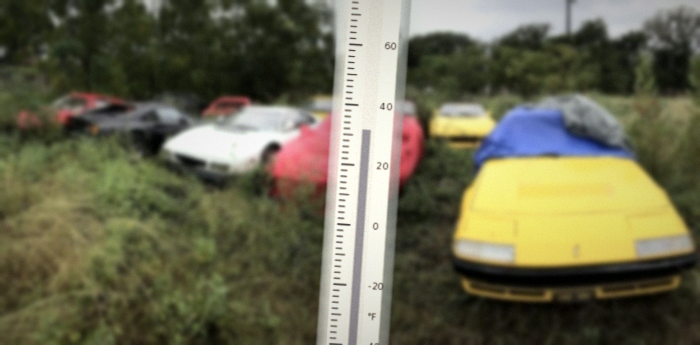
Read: 32°F
